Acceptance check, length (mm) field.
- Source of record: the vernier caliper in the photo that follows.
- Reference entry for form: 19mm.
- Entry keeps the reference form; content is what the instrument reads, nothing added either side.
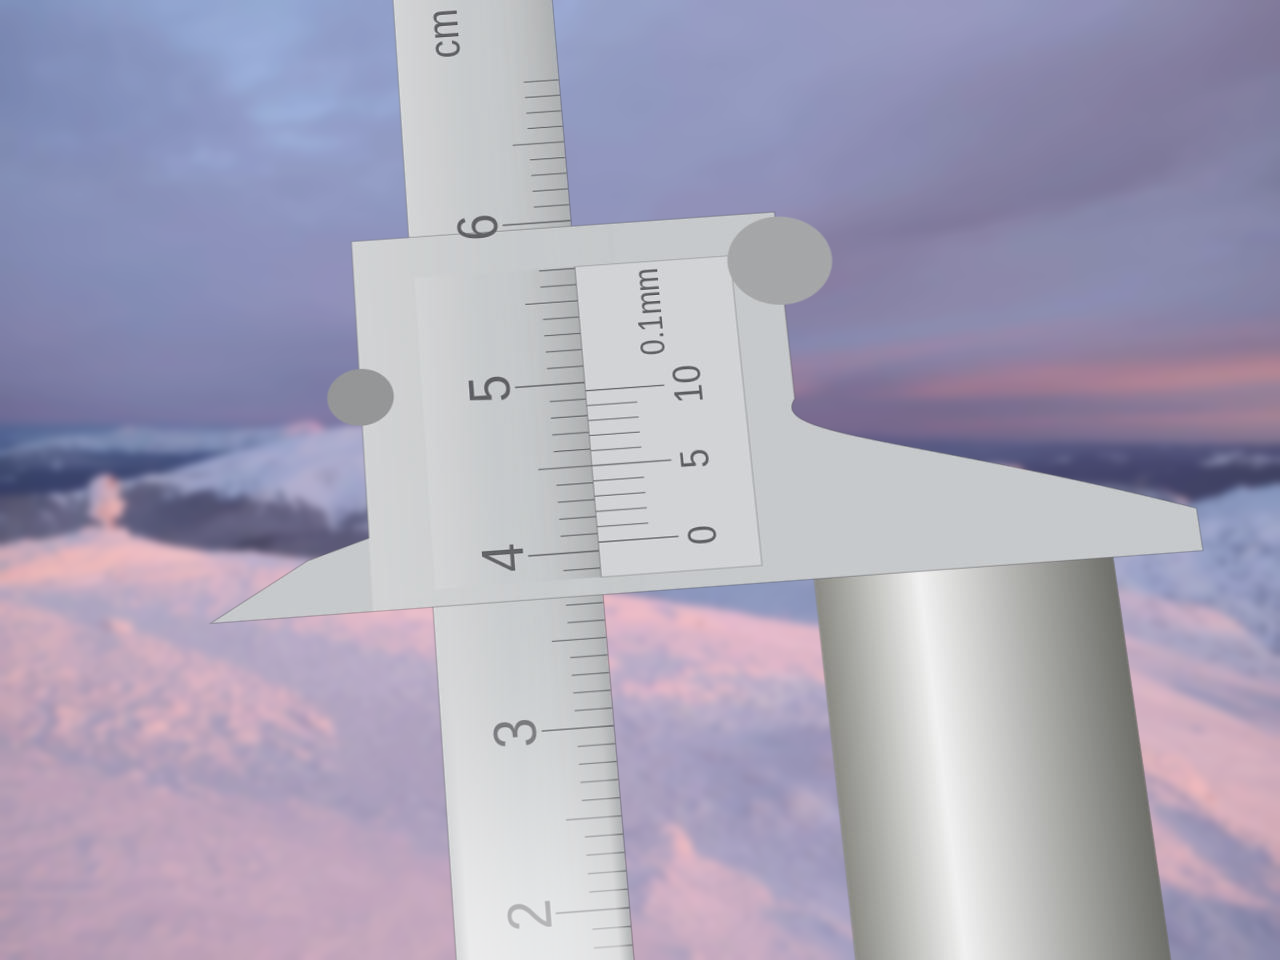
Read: 40.5mm
